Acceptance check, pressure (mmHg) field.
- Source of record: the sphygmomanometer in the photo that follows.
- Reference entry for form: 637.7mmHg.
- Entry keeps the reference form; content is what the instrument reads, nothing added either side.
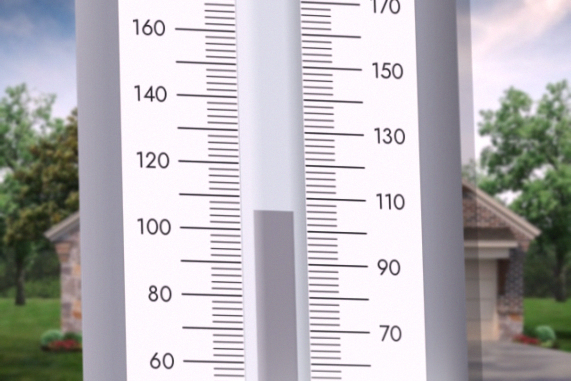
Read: 106mmHg
